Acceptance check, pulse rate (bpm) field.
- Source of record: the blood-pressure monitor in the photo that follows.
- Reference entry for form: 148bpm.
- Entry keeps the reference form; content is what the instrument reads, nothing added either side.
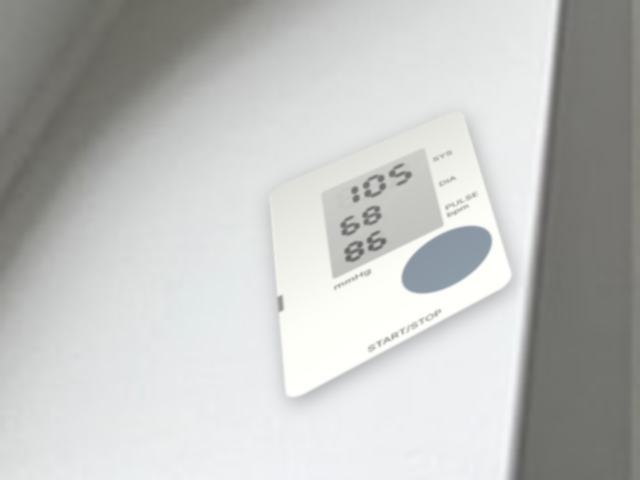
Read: 86bpm
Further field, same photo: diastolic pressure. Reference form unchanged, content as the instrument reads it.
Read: 68mmHg
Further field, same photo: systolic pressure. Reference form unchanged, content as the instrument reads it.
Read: 105mmHg
